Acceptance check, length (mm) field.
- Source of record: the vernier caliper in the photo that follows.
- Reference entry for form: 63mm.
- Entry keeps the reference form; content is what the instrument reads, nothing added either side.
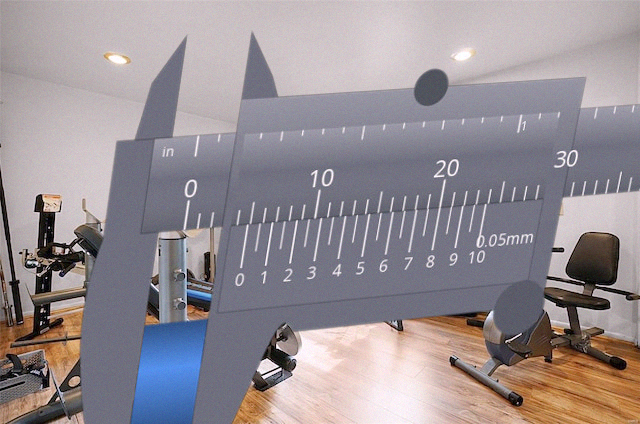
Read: 4.8mm
